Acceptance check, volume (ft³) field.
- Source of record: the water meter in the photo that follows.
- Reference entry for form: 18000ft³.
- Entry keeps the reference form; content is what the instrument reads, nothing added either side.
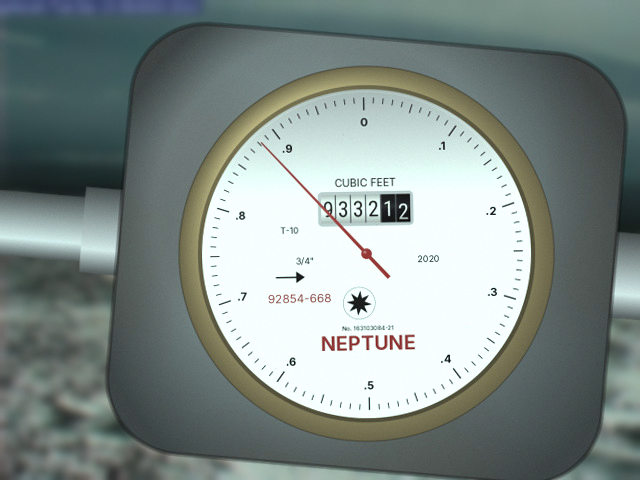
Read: 933211.88ft³
